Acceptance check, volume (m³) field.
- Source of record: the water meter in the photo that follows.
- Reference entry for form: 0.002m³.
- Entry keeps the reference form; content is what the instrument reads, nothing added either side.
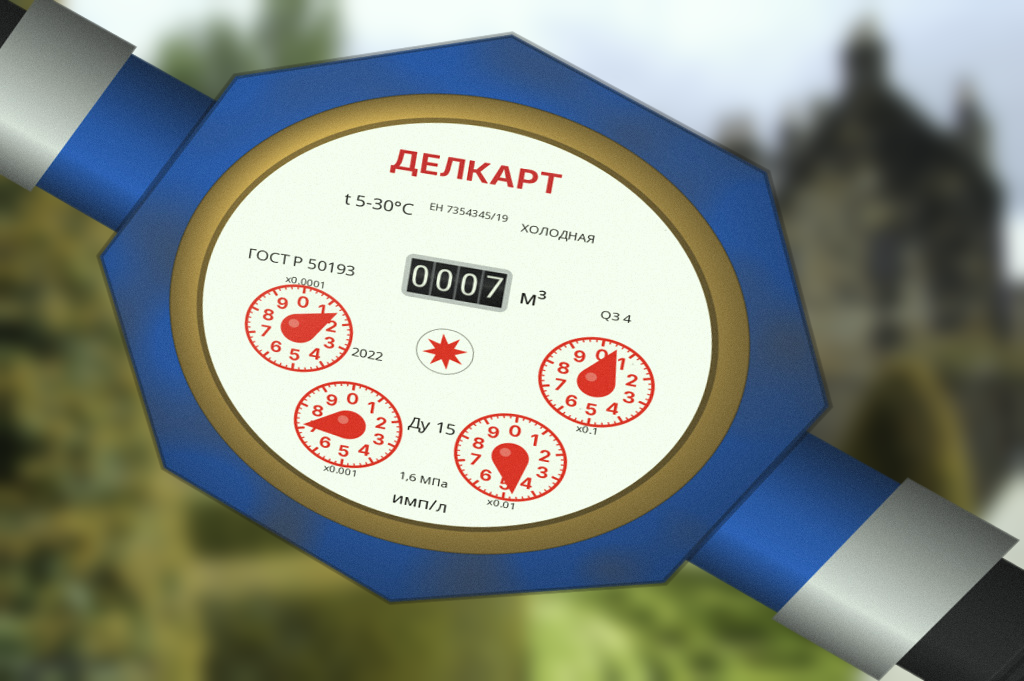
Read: 7.0471m³
